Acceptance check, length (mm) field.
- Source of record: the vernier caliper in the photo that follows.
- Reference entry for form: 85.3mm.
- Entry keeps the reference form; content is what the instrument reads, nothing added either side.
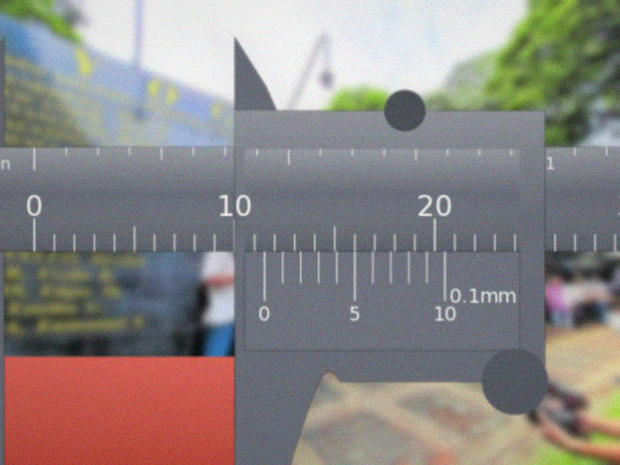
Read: 11.5mm
